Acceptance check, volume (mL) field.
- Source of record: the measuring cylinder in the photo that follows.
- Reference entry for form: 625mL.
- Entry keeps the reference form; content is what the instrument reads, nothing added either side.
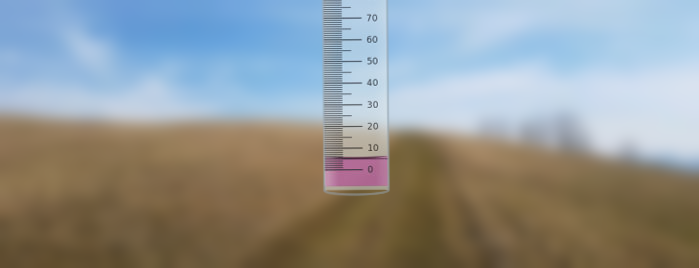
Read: 5mL
